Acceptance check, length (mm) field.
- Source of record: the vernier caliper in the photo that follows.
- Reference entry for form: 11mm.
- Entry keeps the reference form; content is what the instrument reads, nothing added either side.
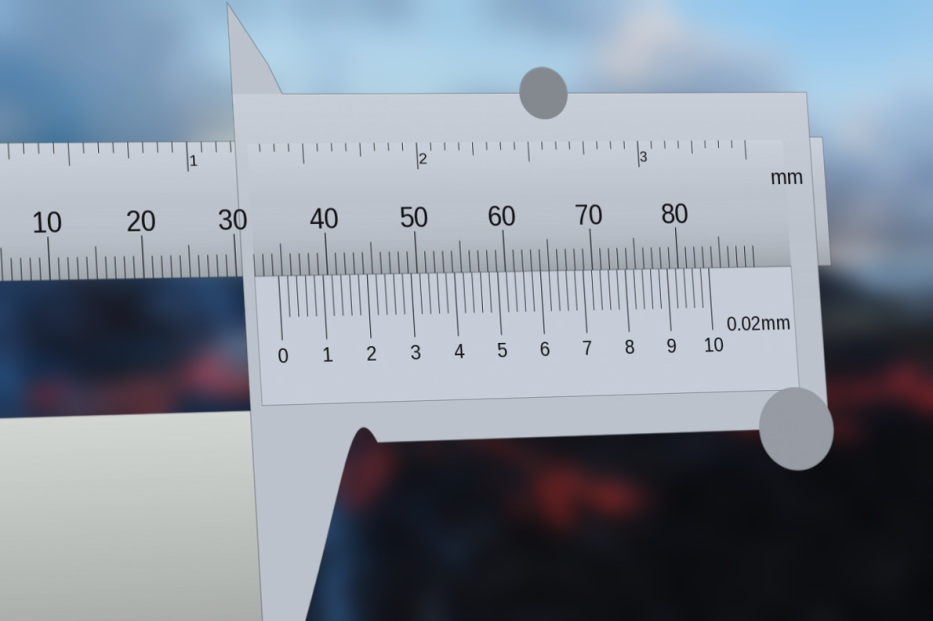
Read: 34.6mm
